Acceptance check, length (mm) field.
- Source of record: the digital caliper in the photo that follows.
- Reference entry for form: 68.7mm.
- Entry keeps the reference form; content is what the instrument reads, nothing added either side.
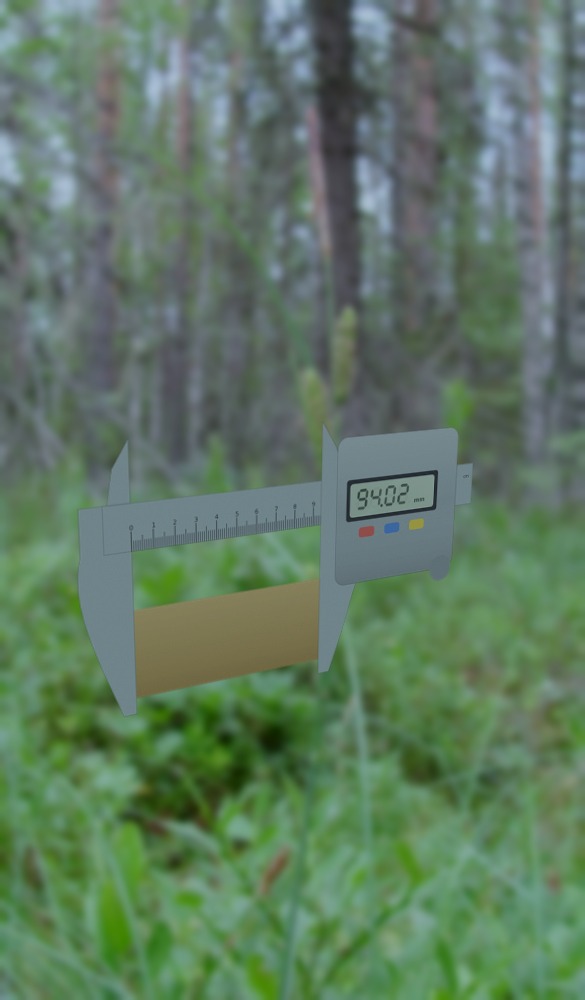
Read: 94.02mm
